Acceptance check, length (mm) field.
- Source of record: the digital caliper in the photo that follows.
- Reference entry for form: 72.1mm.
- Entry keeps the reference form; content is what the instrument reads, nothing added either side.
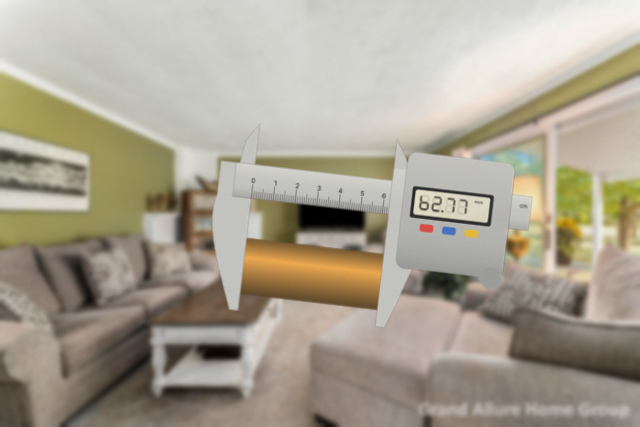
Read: 62.77mm
